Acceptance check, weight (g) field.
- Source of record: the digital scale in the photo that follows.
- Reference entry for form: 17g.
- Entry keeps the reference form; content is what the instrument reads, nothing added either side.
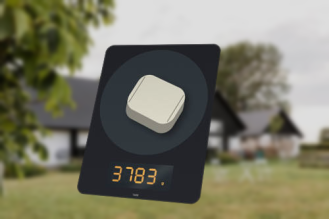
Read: 3783g
